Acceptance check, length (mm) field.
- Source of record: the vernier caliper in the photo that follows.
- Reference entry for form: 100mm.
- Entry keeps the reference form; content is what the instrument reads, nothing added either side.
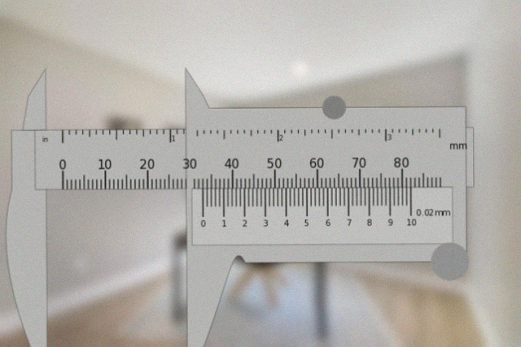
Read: 33.0mm
